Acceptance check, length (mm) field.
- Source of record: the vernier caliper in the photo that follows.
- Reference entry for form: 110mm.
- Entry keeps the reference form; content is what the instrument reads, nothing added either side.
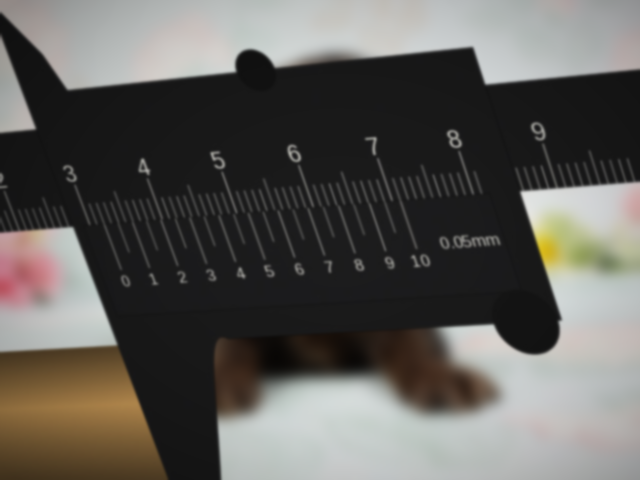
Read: 32.0mm
